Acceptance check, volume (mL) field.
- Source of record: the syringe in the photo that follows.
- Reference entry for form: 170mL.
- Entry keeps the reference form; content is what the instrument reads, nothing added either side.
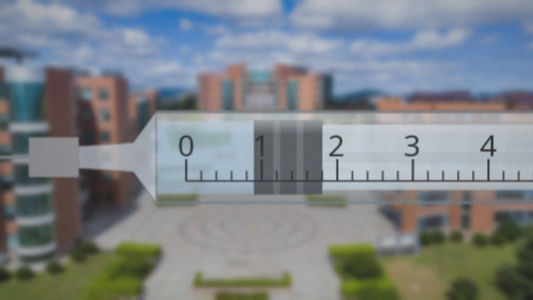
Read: 0.9mL
